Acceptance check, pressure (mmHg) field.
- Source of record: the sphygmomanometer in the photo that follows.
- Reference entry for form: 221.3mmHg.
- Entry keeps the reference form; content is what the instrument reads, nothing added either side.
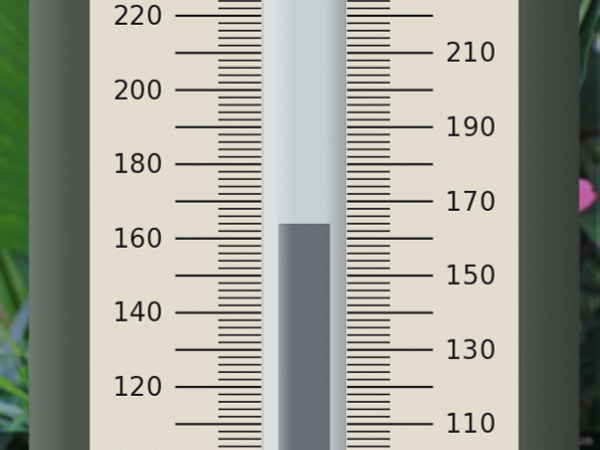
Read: 164mmHg
